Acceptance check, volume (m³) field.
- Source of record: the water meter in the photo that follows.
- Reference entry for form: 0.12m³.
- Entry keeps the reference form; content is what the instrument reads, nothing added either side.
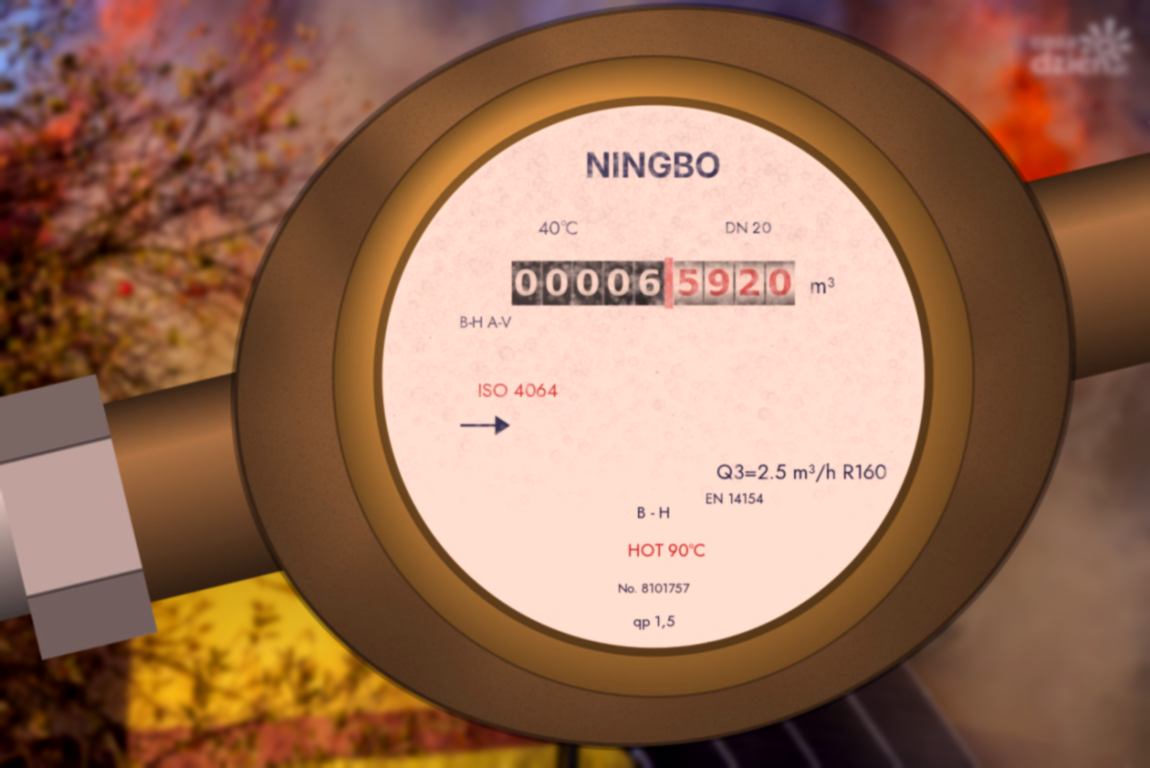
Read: 6.5920m³
